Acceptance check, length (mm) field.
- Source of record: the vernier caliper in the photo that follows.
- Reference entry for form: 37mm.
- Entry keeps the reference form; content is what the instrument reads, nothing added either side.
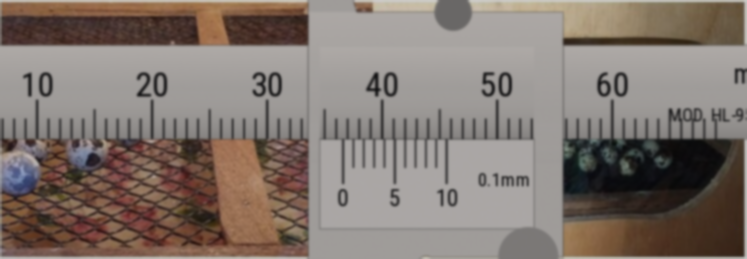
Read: 36.6mm
